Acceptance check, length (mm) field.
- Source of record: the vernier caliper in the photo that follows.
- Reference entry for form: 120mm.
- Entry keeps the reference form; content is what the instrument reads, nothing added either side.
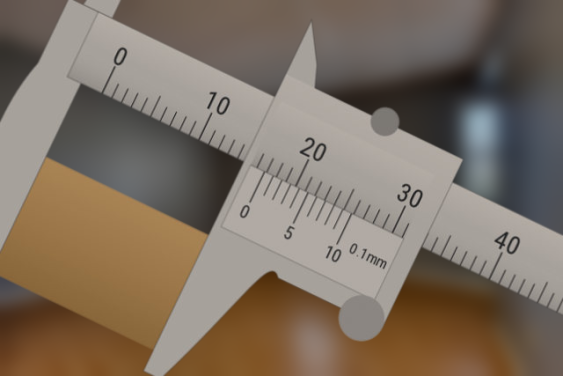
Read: 16.8mm
